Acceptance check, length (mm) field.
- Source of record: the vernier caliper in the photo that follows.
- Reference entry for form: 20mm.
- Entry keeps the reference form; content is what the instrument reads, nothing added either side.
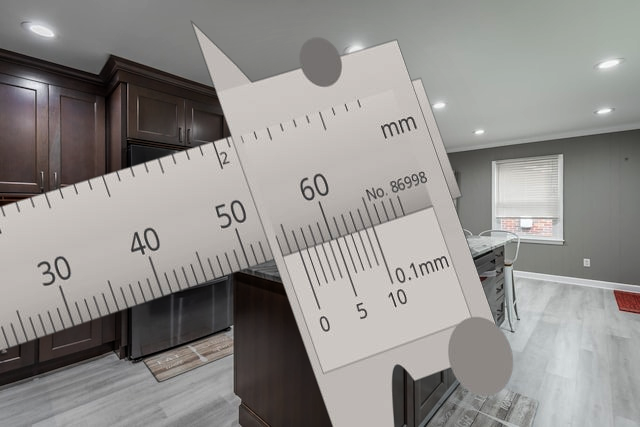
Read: 56.0mm
